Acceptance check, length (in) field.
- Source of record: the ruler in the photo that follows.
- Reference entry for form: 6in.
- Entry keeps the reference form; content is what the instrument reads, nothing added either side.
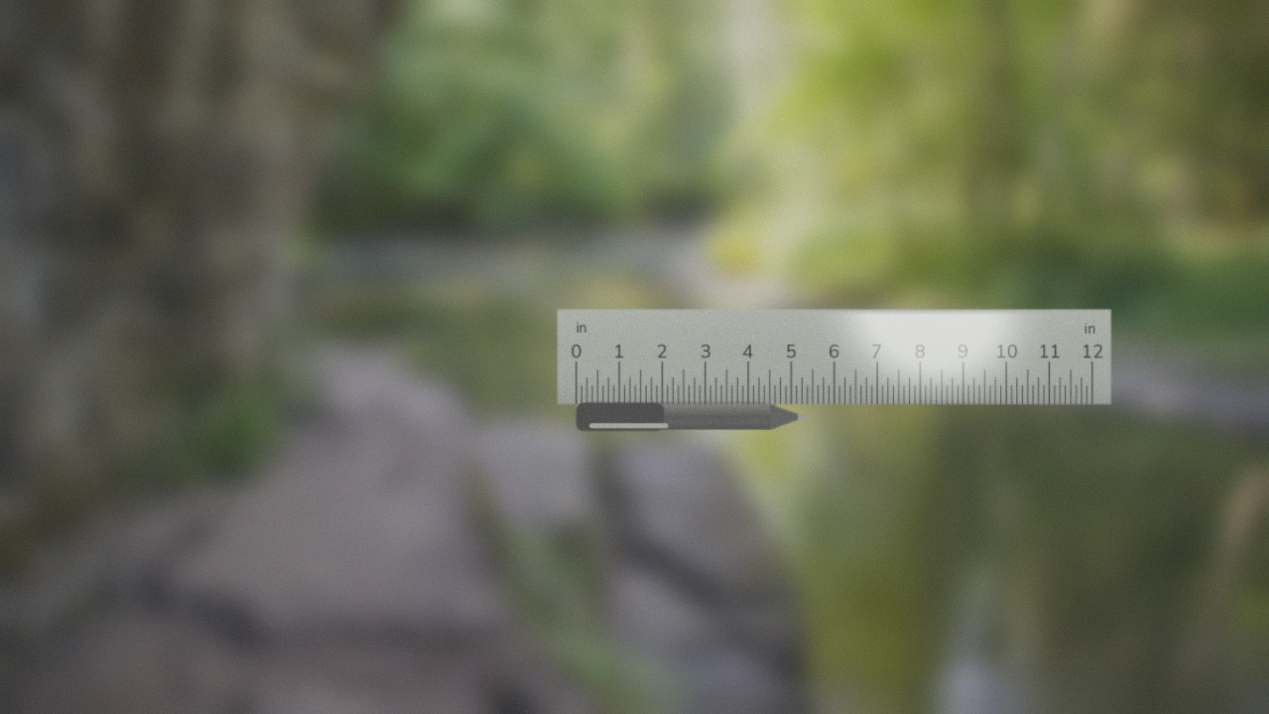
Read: 5.375in
